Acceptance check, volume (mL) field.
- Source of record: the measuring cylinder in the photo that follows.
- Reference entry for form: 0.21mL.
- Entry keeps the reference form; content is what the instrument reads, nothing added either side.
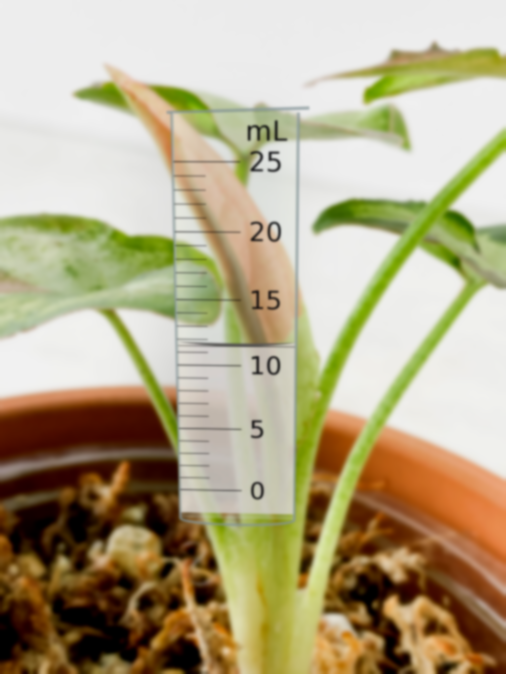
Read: 11.5mL
